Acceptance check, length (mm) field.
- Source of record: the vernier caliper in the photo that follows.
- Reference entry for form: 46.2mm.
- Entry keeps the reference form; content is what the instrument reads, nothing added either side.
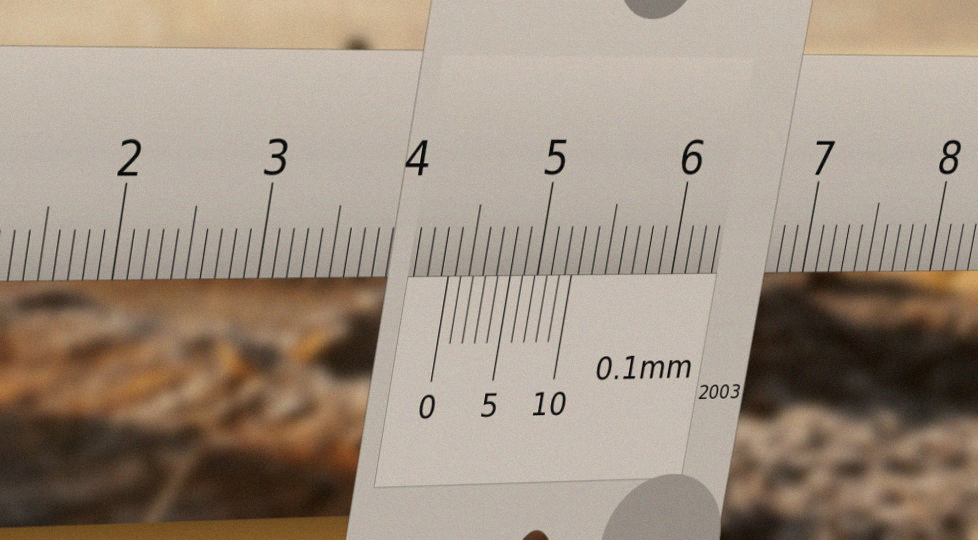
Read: 43.5mm
